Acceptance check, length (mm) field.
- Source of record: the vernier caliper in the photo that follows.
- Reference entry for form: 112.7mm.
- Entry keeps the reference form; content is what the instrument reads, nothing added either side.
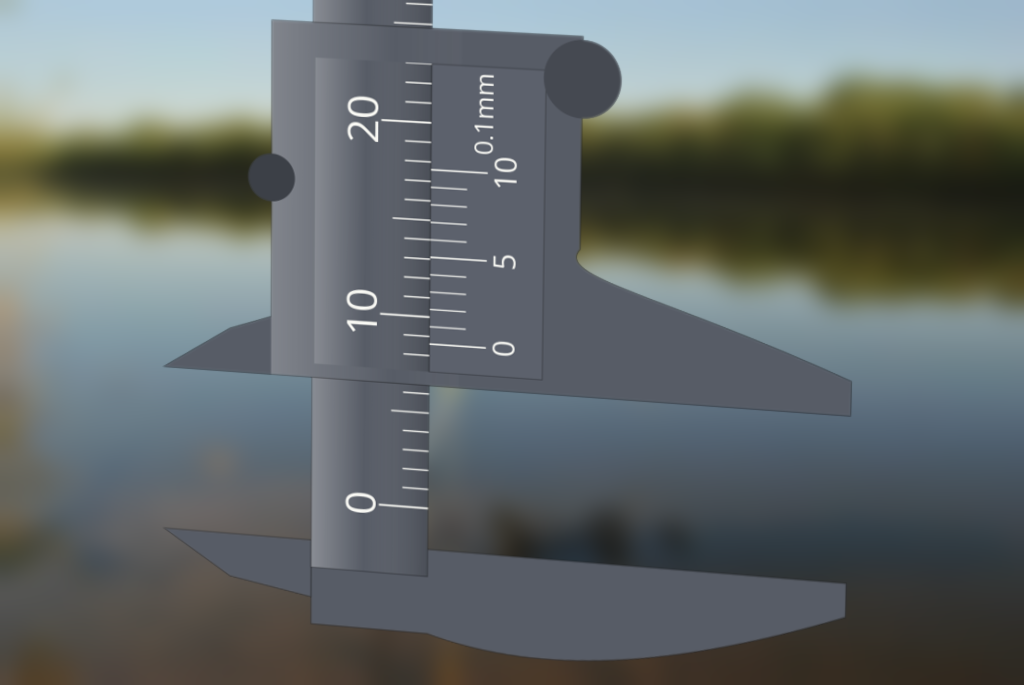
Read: 8.6mm
